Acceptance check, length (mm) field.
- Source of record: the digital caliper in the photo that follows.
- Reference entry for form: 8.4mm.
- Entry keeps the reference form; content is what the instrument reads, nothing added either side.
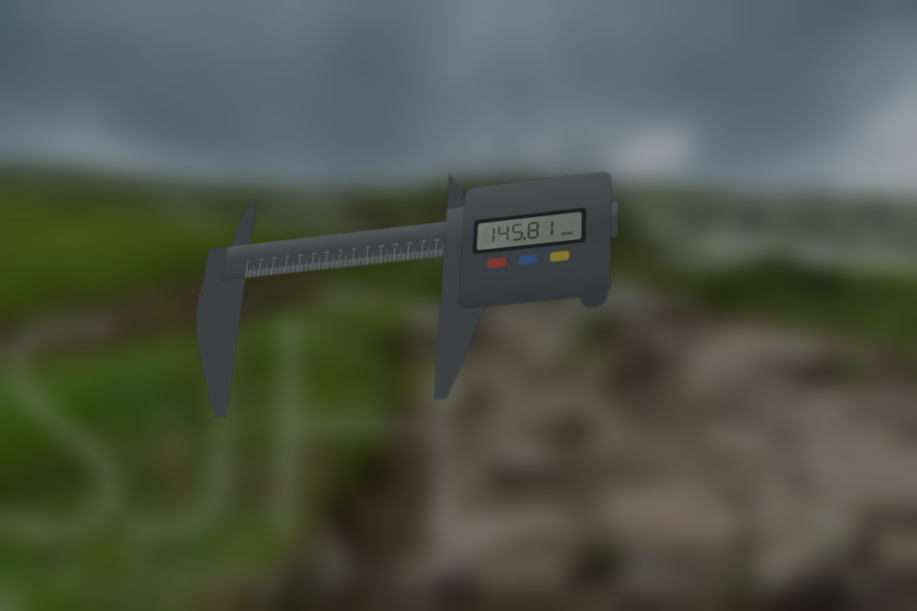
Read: 145.81mm
